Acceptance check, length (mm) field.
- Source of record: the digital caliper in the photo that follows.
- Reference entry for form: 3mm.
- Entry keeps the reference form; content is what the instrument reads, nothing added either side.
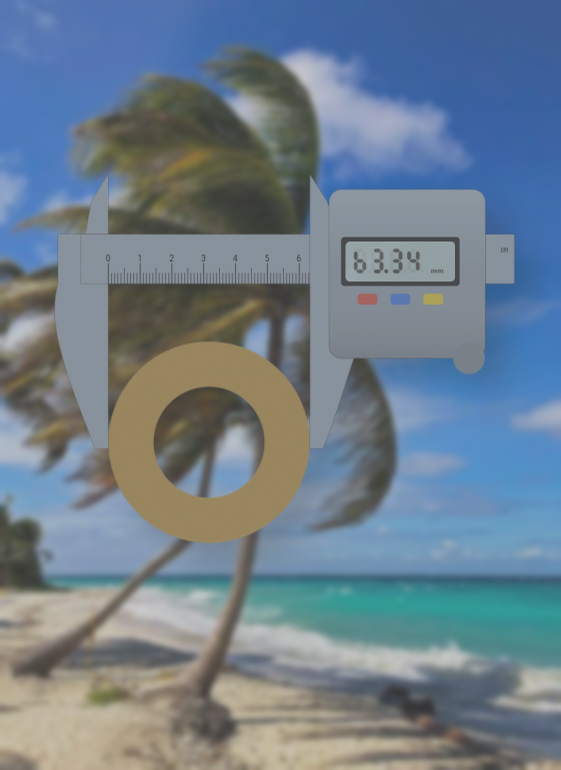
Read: 63.34mm
